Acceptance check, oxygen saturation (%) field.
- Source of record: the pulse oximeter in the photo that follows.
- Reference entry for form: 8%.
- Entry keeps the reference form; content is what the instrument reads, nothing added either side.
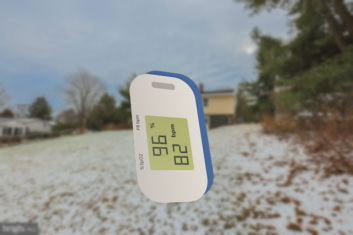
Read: 96%
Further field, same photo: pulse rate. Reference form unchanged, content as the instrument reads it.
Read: 82bpm
